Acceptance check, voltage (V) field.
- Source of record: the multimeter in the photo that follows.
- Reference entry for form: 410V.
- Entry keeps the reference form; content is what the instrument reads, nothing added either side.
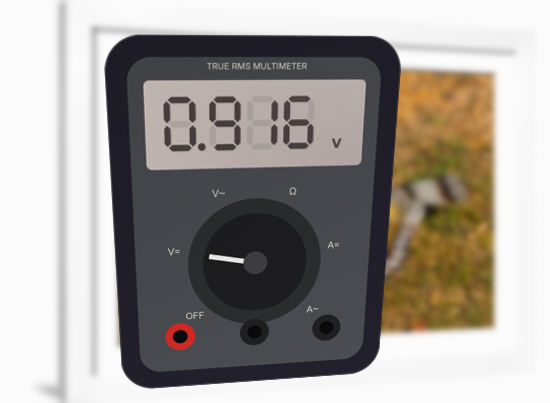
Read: 0.916V
